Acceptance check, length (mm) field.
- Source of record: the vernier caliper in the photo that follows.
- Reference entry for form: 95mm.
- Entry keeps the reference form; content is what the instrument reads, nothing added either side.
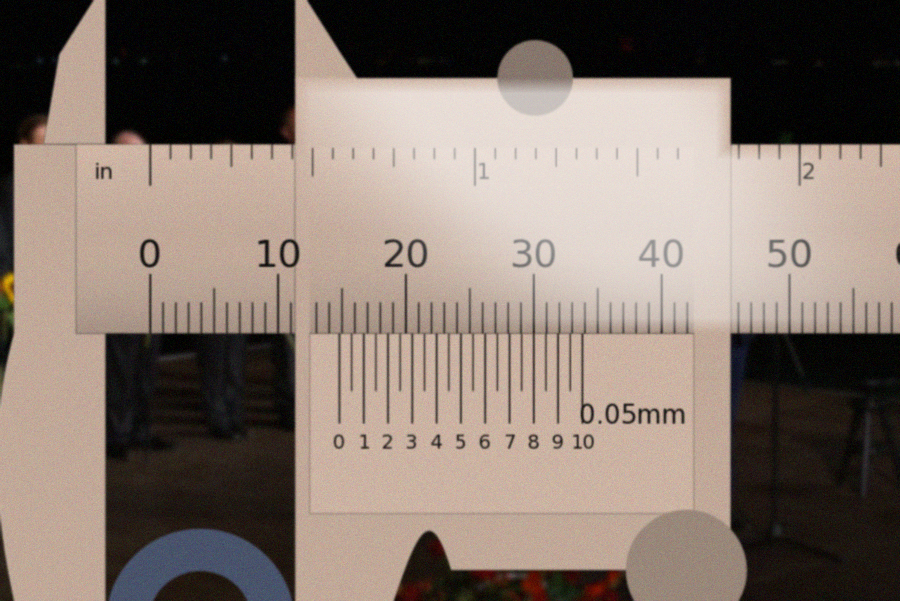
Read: 14.8mm
